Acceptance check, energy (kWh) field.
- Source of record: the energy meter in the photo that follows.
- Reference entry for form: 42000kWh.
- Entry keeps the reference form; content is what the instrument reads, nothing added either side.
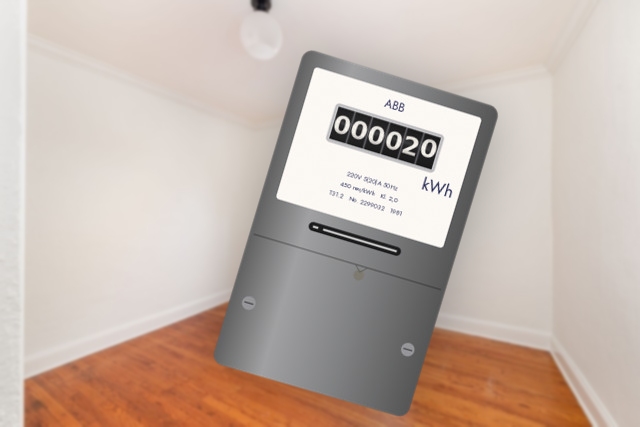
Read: 20kWh
